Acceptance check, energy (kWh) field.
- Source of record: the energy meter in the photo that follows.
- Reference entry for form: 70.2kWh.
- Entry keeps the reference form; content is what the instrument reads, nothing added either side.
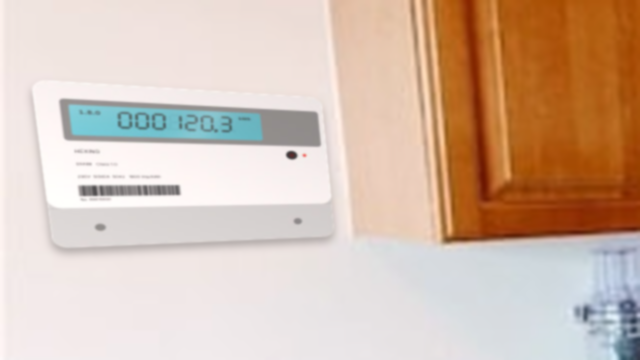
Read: 120.3kWh
